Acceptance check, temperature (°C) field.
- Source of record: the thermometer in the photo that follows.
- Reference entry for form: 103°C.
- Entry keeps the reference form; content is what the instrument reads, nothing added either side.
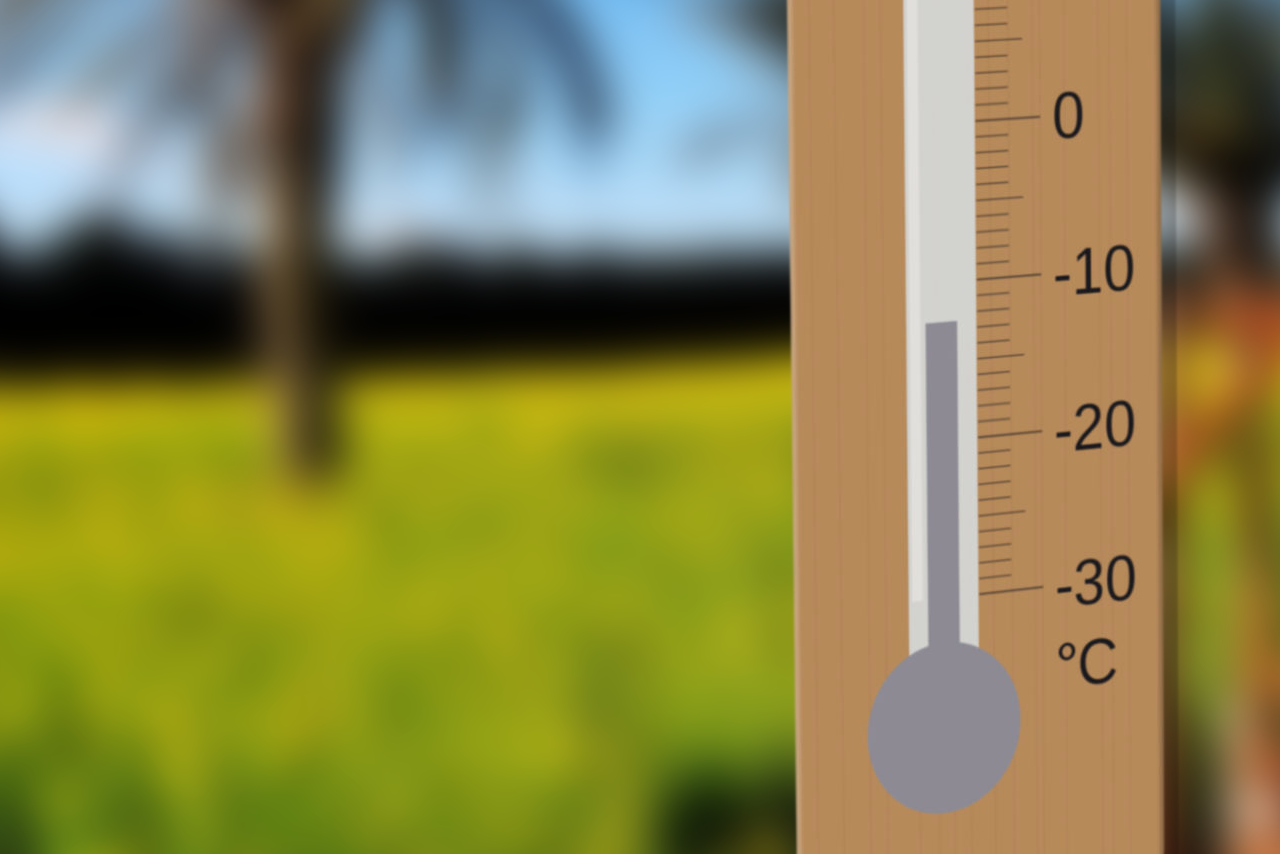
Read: -12.5°C
